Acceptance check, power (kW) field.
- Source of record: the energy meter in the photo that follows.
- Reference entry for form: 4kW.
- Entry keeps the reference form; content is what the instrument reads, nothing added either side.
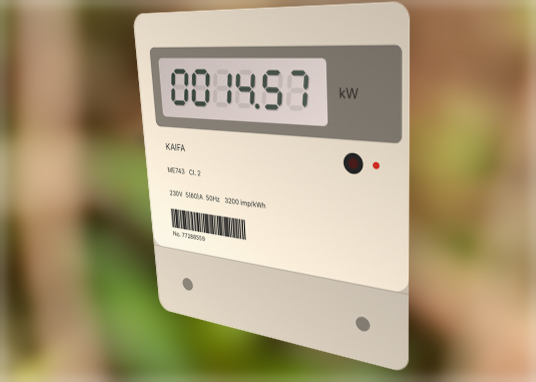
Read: 14.57kW
